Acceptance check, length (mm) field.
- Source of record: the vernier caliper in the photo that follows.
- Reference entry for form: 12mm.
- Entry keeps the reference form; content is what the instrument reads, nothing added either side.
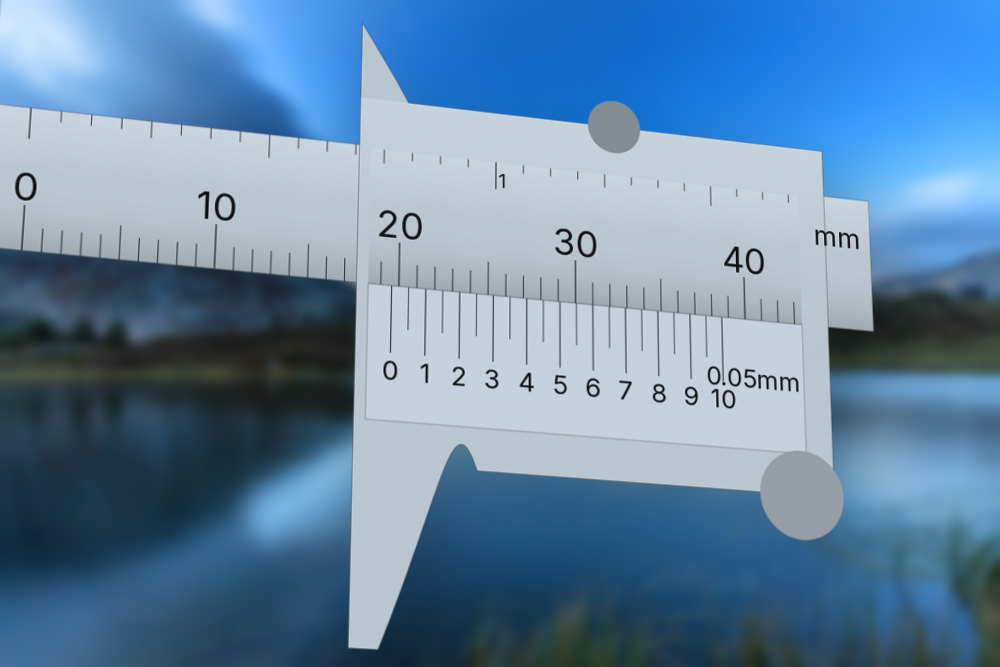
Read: 19.6mm
